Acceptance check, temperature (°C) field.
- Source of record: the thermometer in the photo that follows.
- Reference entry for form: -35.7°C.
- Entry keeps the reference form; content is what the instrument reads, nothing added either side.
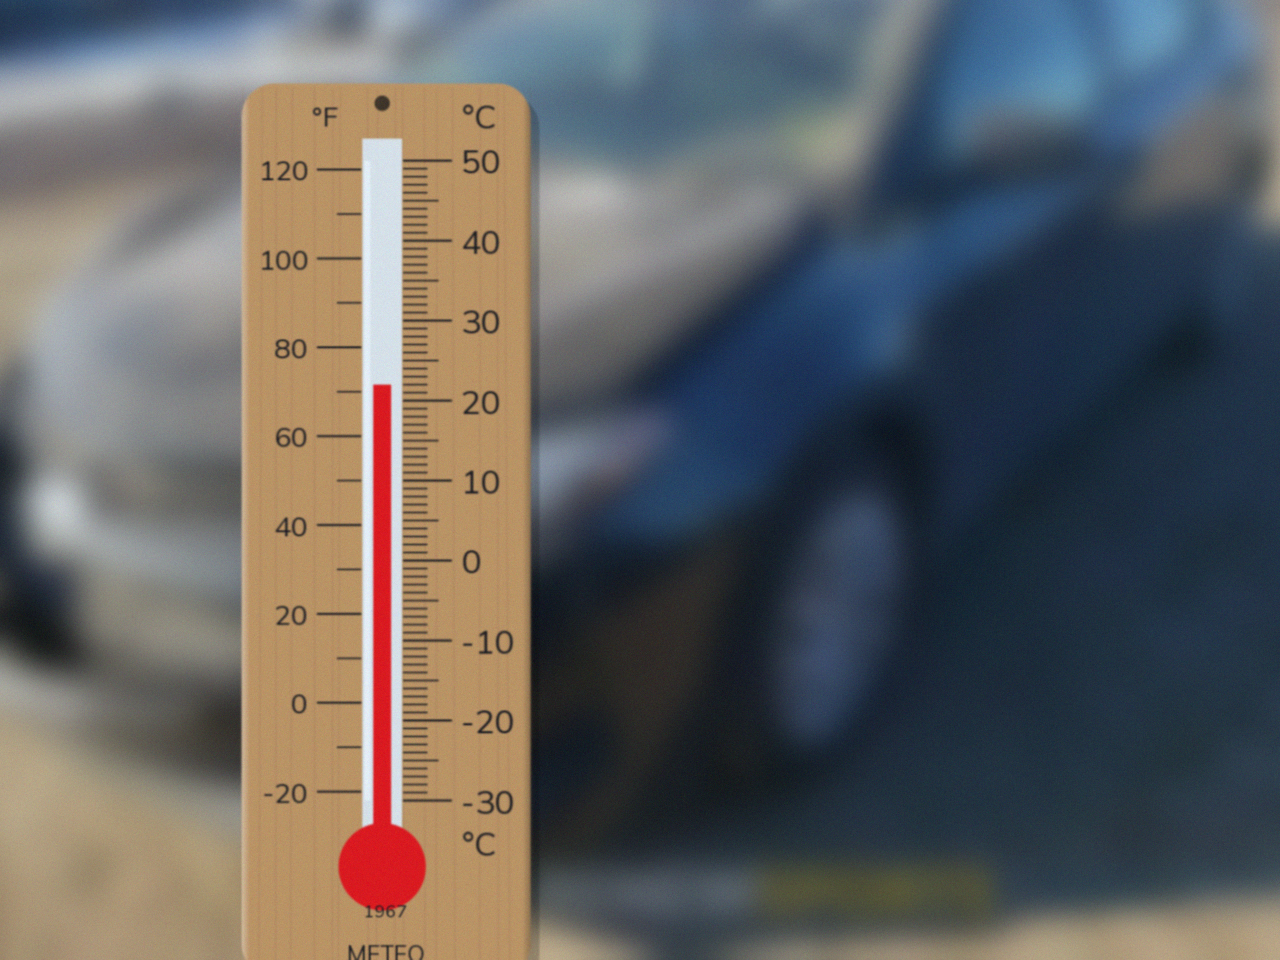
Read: 22°C
